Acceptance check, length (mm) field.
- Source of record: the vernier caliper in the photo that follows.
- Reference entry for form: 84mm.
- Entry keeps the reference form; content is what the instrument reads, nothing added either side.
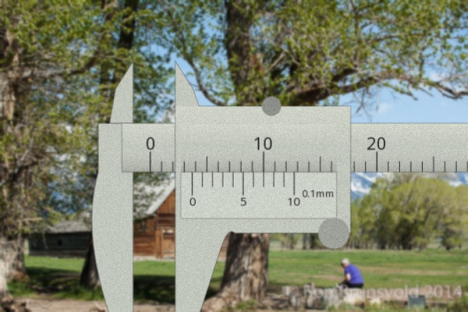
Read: 3.7mm
